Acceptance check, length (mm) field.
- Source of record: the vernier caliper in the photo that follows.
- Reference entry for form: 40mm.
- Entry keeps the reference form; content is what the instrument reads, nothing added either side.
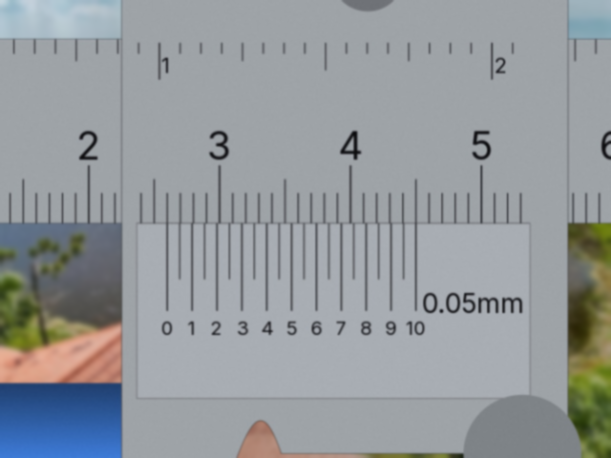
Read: 26.0mm
